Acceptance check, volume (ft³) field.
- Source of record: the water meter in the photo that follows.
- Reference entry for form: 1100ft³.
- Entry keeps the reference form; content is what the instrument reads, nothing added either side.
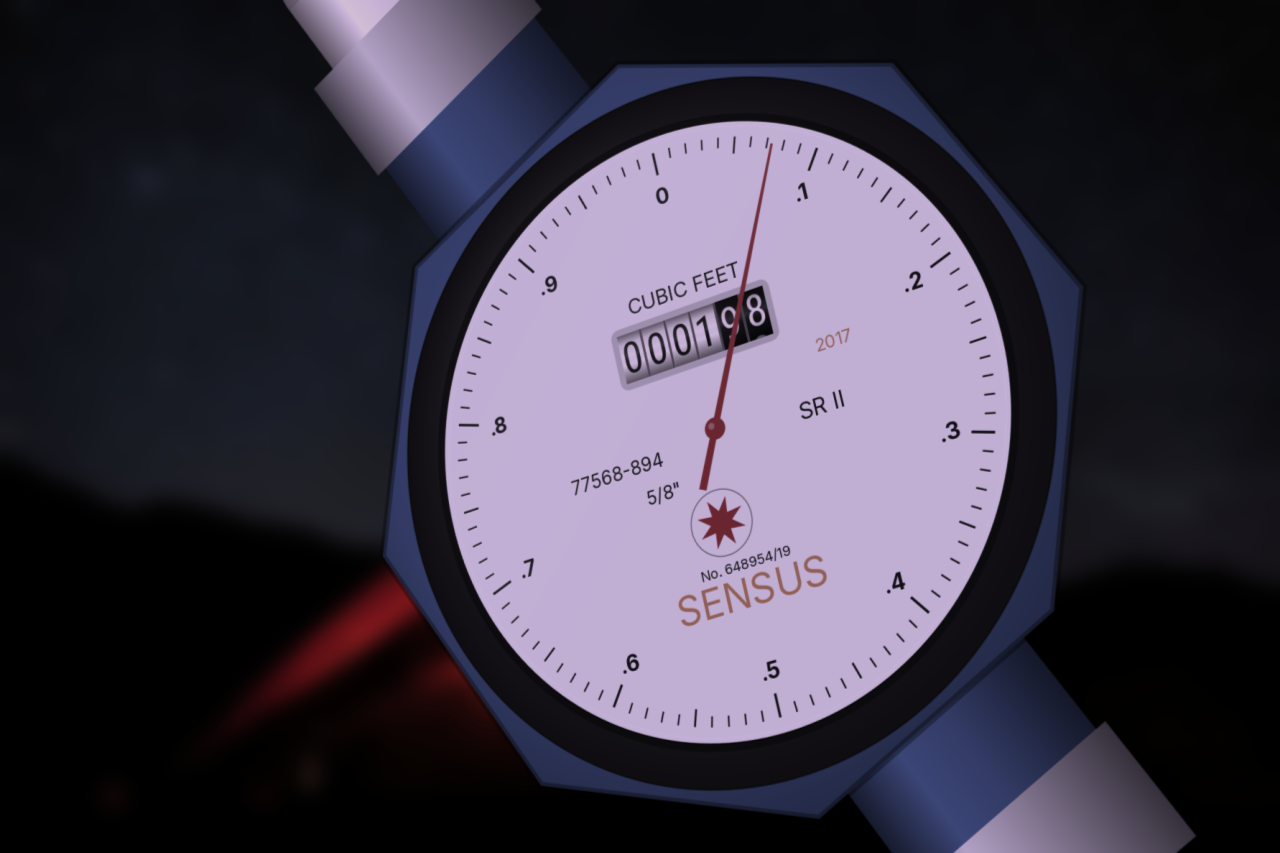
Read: 198.07ft³
